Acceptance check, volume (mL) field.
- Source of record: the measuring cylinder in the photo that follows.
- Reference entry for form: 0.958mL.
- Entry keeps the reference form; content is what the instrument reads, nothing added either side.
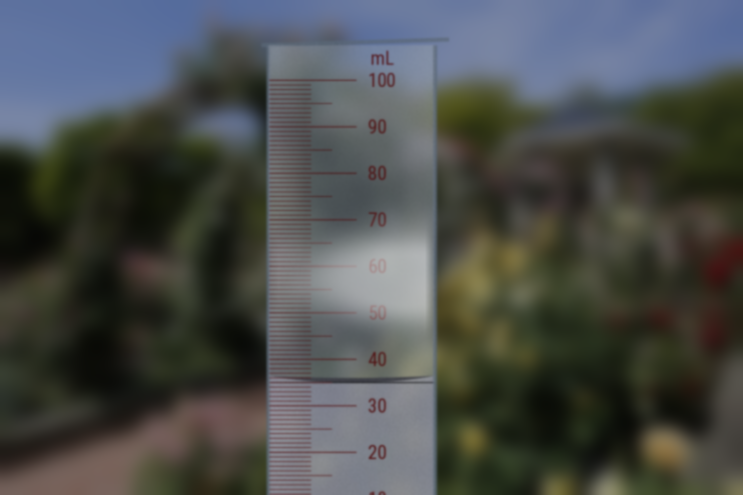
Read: 35mL
